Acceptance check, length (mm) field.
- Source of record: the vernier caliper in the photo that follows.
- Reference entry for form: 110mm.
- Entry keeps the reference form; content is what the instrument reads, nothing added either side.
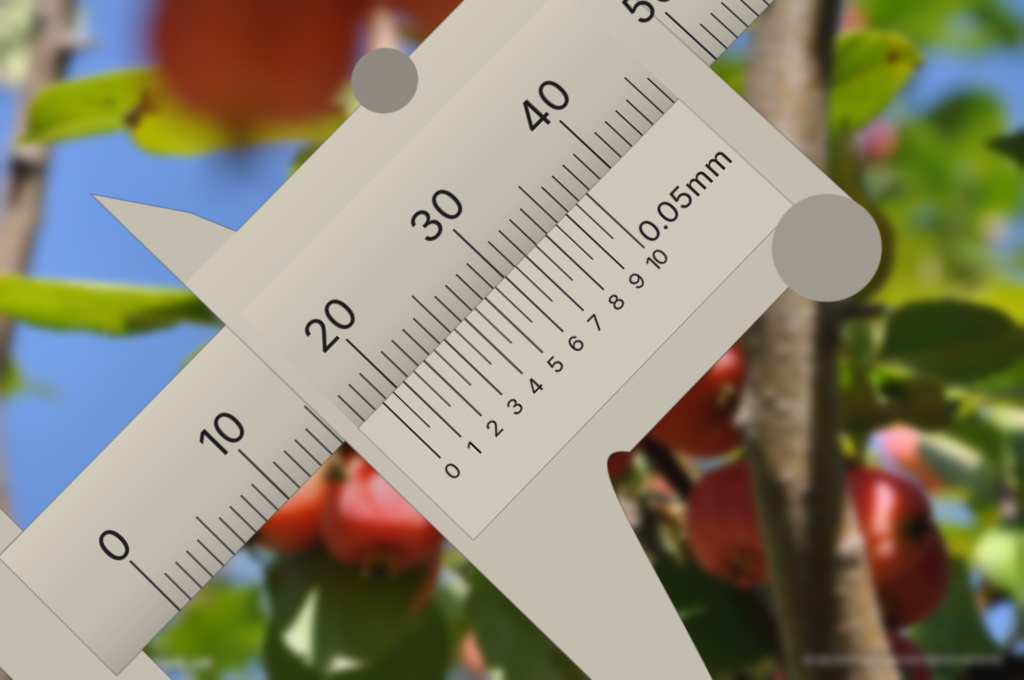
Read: 18.7mm
